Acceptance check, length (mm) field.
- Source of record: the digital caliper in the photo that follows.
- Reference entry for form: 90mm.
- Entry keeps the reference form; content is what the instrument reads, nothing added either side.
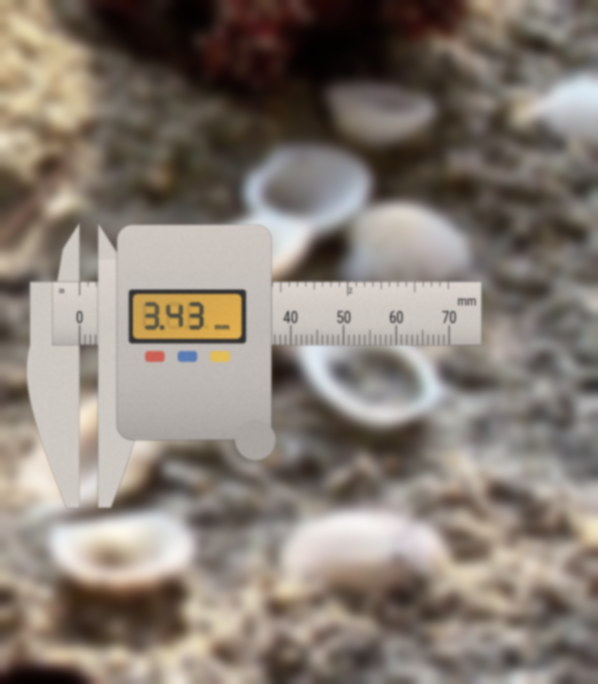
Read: 3.43mm
